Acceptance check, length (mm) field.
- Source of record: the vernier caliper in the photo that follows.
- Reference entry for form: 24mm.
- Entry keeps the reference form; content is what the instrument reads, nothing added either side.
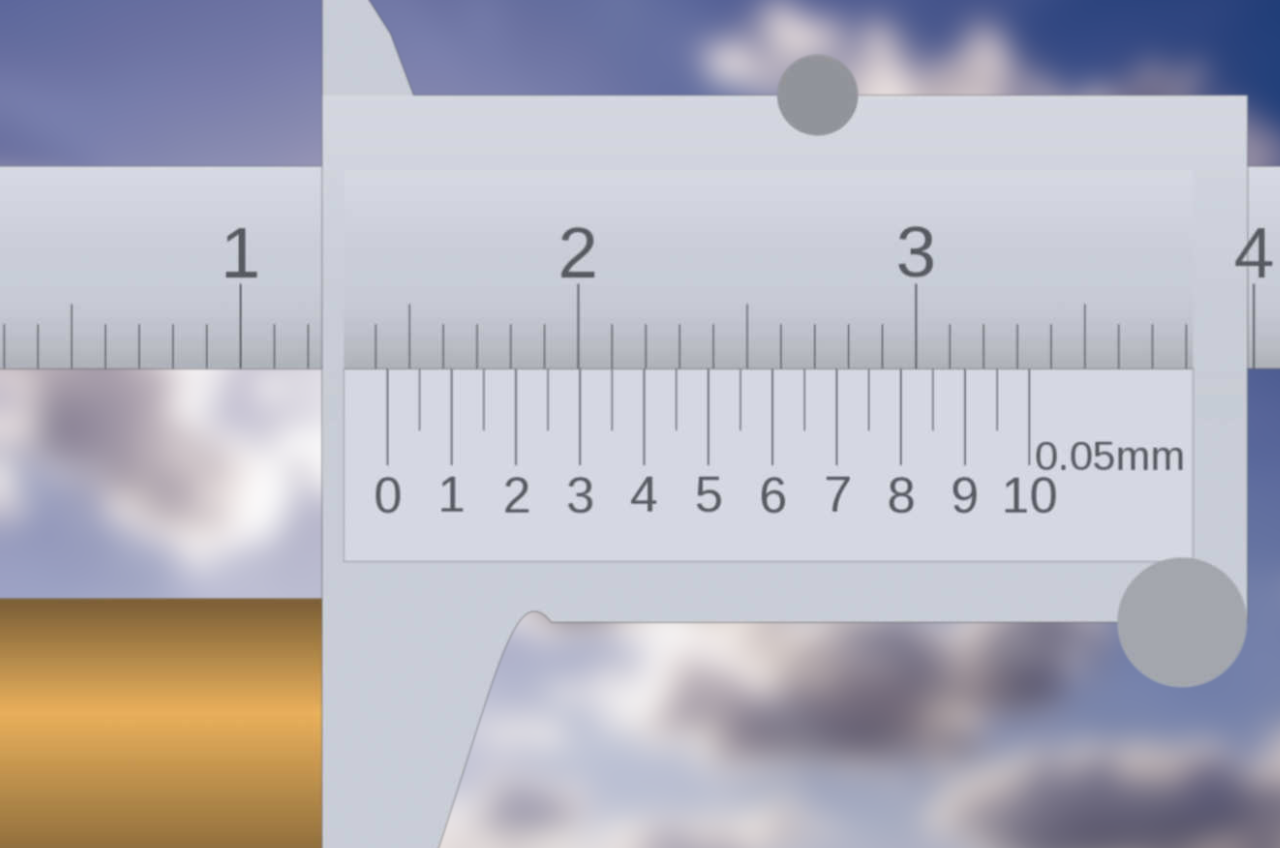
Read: 14.35mm
